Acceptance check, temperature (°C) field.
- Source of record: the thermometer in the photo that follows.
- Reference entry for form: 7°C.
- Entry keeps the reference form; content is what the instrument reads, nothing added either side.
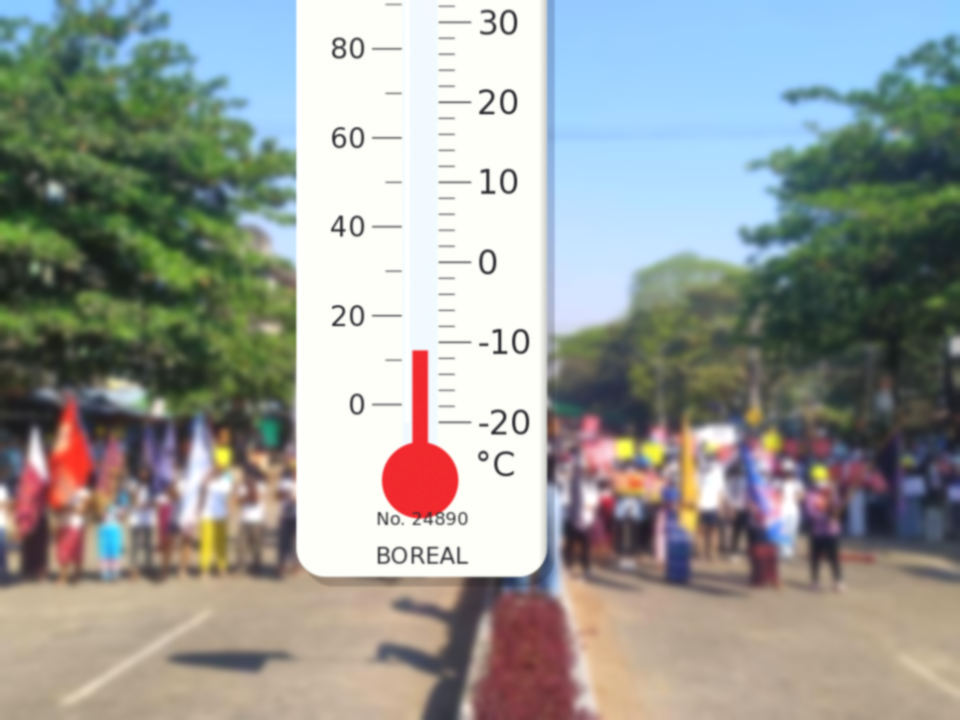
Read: -11°C
